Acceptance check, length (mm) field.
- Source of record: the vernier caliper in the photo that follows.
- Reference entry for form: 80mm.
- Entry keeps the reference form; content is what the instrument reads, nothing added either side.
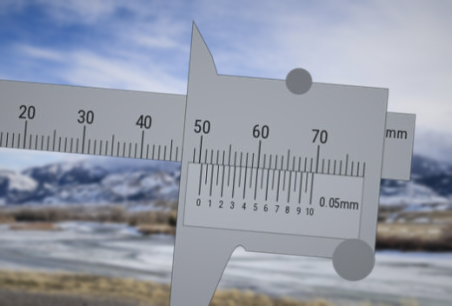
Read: 50.4mm
